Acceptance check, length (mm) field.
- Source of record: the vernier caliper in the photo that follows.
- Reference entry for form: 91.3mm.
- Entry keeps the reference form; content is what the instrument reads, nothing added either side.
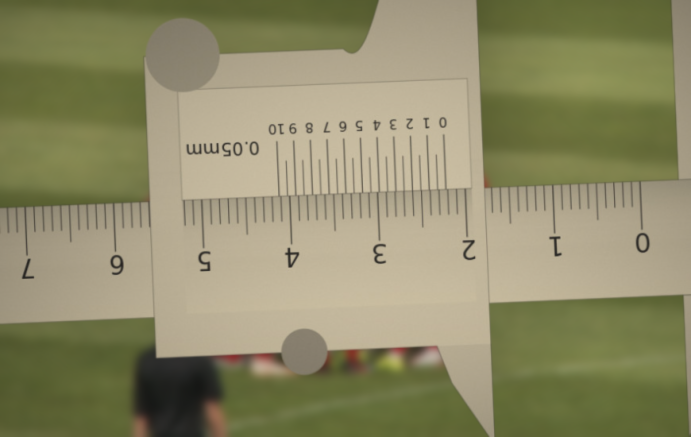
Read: 22.2mm
